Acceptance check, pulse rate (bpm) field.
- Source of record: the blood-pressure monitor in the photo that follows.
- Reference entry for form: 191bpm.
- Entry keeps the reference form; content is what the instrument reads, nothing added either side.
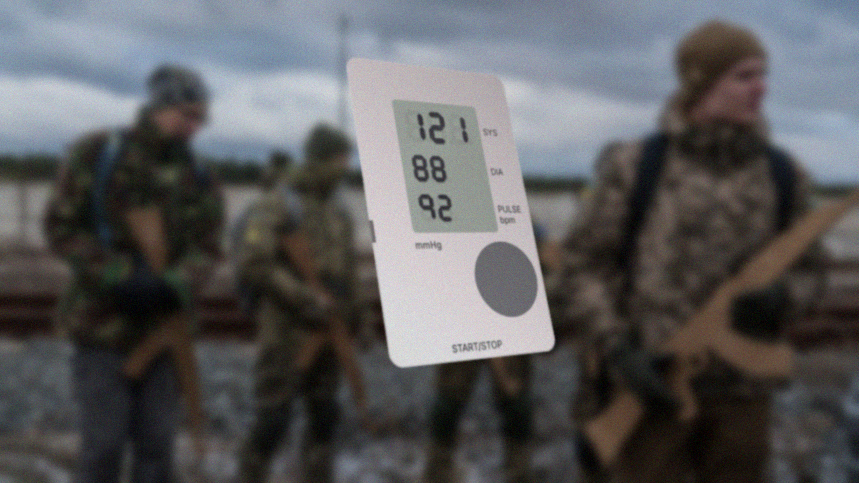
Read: 92bpm
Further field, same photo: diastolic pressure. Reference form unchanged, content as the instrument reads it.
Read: 88mmHg
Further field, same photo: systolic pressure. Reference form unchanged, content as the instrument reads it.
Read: 121mmHg
